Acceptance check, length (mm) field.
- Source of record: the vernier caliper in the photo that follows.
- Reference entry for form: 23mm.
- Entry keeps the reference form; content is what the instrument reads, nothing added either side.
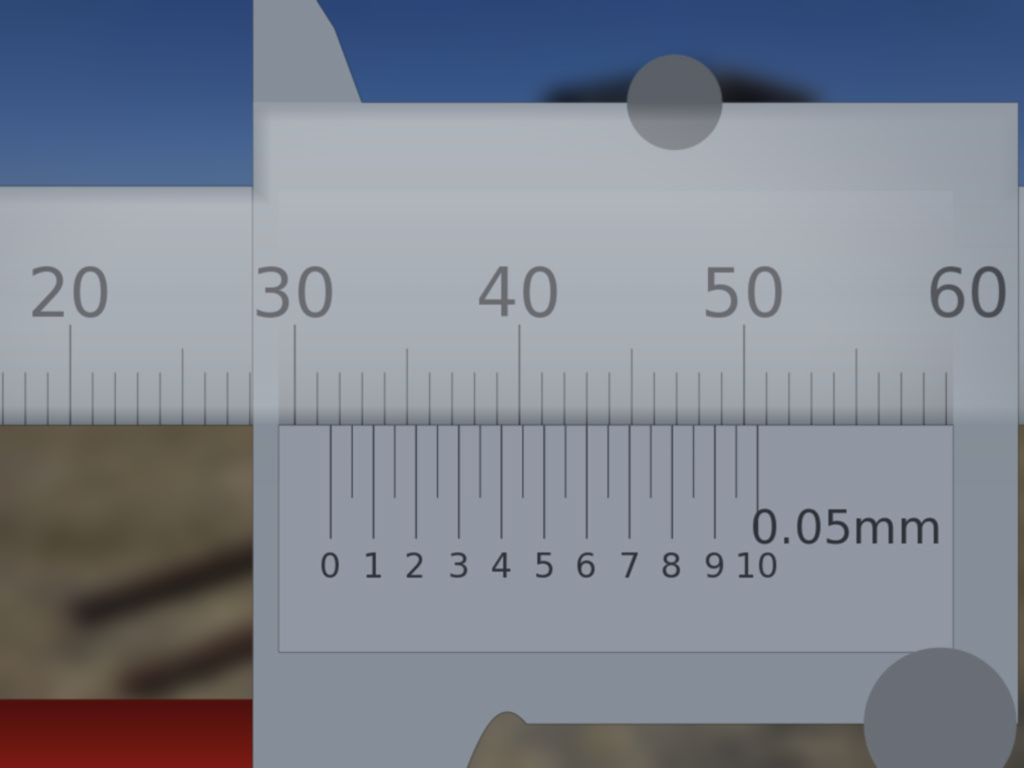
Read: 31.6mm
